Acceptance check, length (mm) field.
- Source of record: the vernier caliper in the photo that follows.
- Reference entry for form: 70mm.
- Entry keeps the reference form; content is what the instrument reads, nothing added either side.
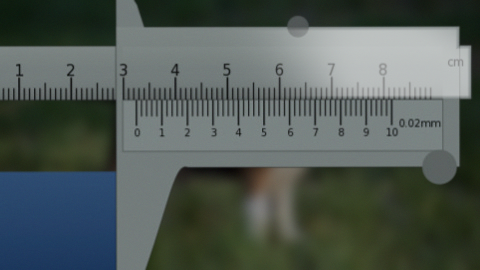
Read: 32.5mm
